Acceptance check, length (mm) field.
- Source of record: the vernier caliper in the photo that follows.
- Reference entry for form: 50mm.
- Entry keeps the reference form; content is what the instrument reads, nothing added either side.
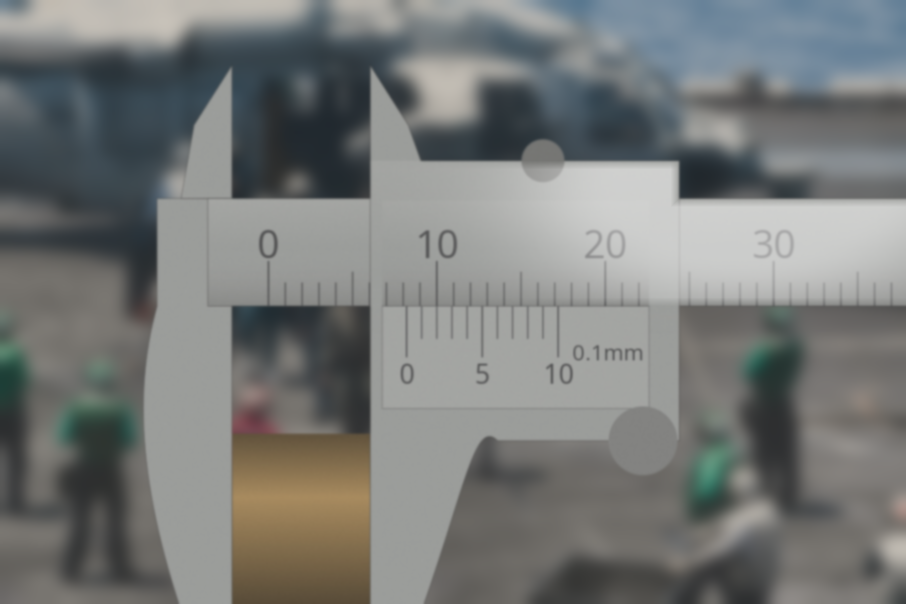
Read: 8.2mm
